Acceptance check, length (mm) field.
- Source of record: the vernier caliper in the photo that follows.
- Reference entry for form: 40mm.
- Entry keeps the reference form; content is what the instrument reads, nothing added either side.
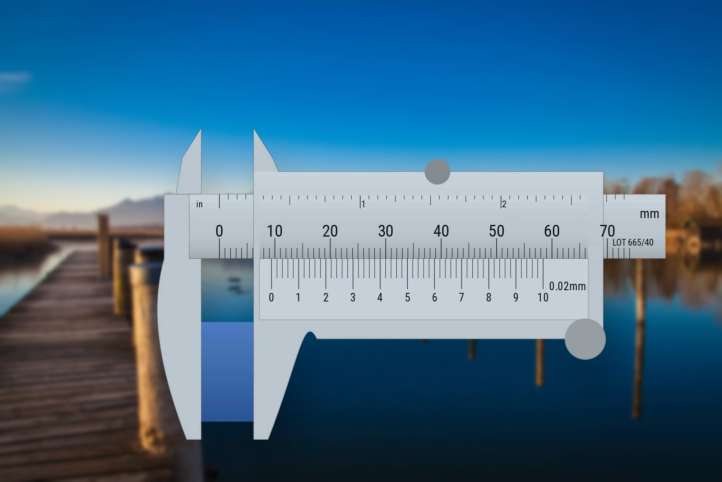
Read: 9.4mm
